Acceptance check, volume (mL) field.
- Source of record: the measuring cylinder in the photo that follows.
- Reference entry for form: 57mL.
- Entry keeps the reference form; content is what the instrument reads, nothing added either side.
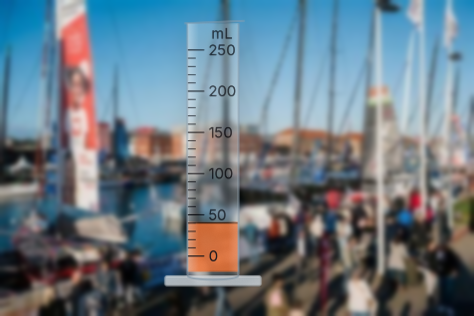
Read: 40mL
